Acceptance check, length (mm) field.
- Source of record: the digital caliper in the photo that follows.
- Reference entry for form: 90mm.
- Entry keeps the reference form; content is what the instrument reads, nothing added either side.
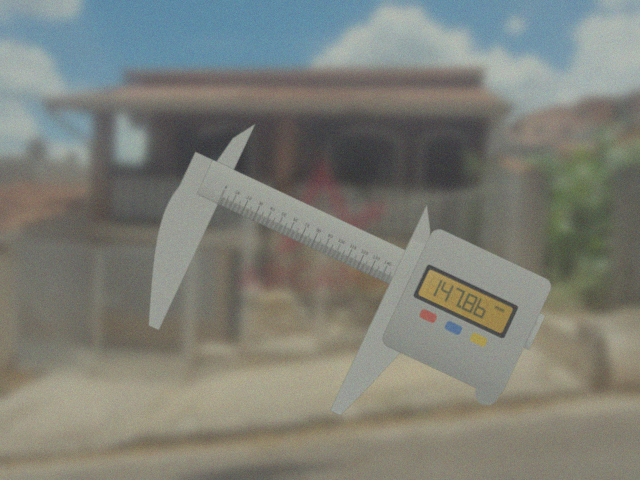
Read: 147.86mm
